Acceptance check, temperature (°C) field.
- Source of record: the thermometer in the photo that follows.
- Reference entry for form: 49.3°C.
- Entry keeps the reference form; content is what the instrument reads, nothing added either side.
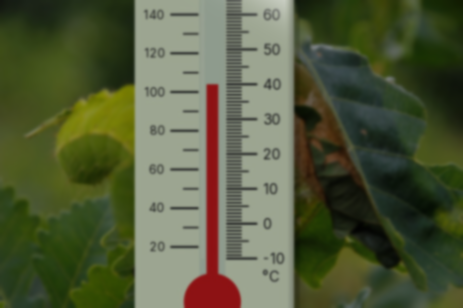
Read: 40°C
